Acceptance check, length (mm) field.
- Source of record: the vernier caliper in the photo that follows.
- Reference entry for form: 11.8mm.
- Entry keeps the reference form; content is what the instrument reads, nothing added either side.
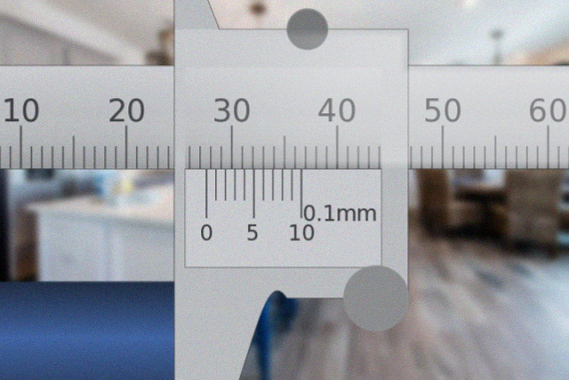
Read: 27.6mm
